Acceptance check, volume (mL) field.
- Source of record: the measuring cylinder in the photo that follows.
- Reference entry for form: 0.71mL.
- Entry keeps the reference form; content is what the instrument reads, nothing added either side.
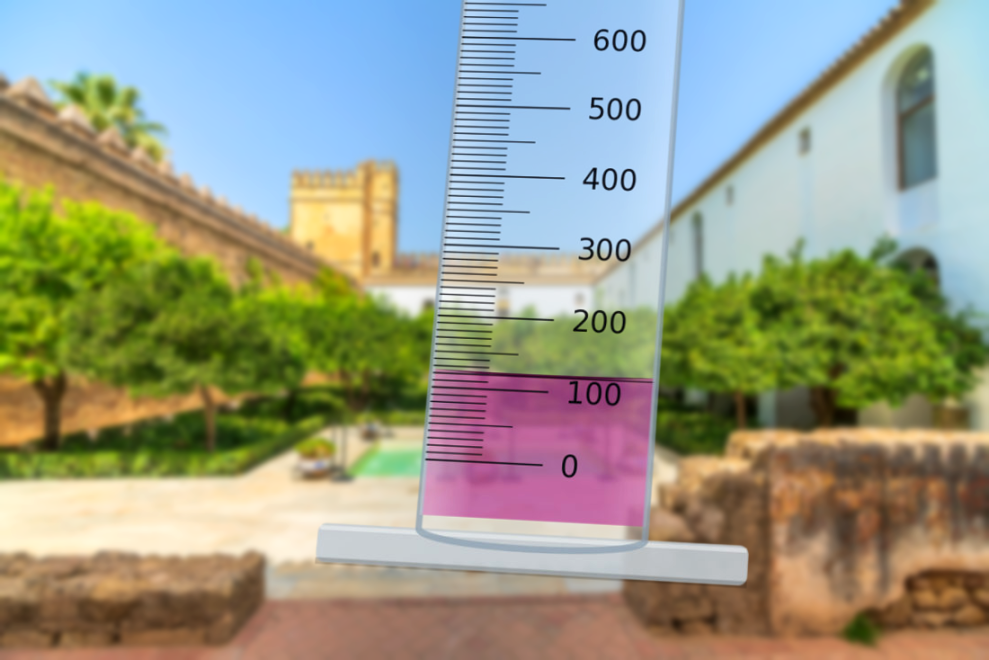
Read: 120mL
